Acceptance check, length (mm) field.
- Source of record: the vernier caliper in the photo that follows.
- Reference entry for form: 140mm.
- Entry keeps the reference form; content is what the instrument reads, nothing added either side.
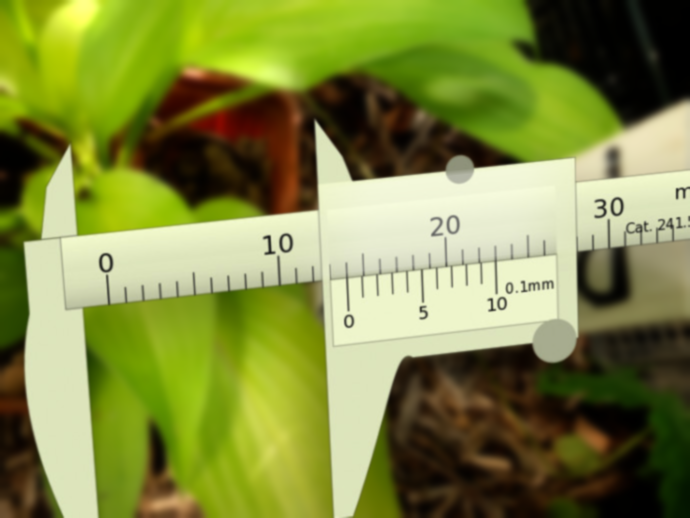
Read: 14.0mm
